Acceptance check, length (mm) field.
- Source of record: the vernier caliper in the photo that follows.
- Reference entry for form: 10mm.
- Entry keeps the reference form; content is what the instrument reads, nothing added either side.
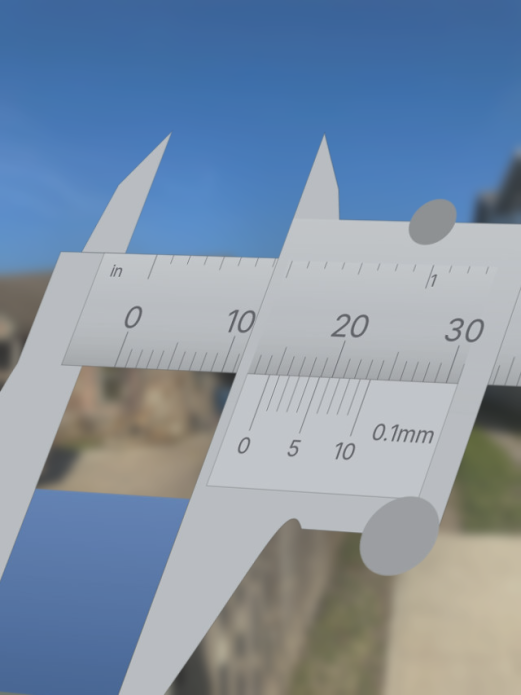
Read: 14.4mm
